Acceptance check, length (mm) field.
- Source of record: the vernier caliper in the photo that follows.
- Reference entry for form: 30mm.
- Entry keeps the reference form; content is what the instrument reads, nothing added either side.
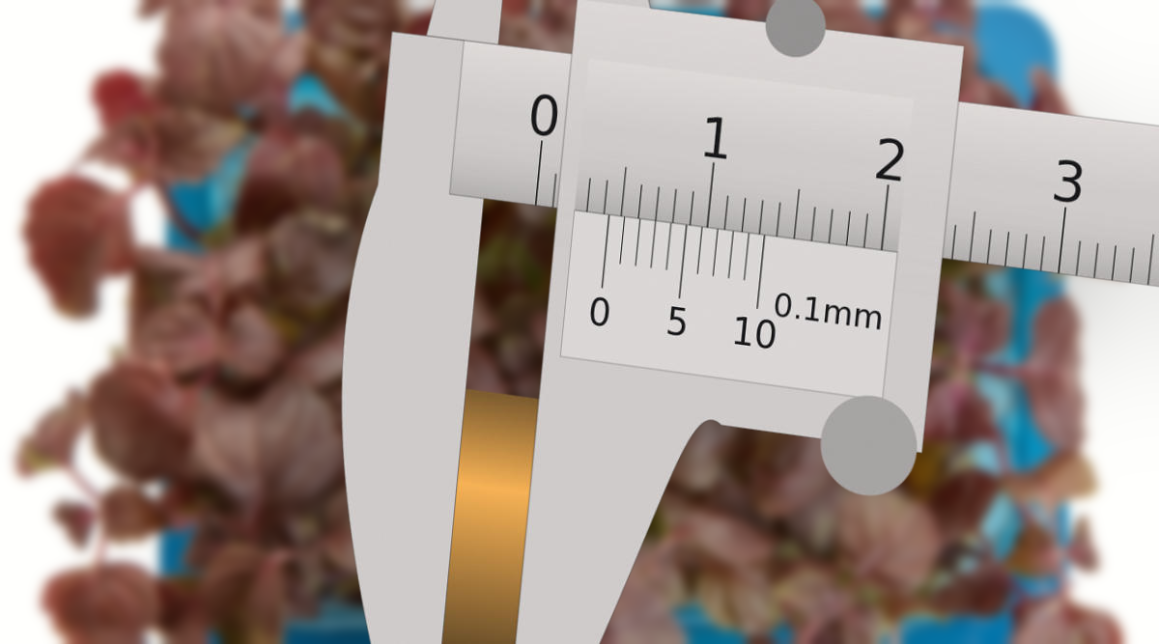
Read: 4.3mm
